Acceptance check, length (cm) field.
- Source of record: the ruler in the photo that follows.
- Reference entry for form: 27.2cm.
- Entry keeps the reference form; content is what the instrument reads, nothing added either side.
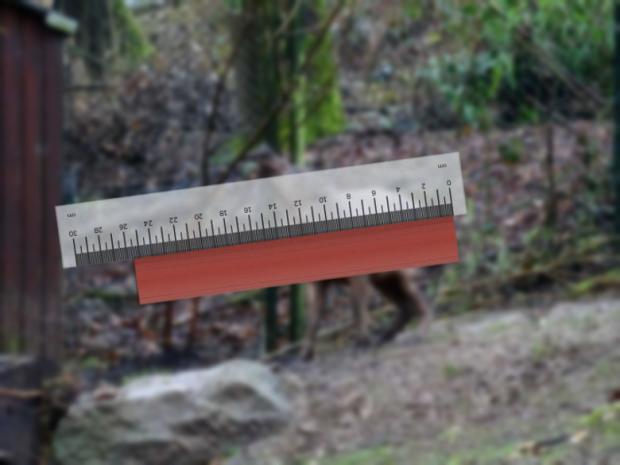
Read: 25.5cm
